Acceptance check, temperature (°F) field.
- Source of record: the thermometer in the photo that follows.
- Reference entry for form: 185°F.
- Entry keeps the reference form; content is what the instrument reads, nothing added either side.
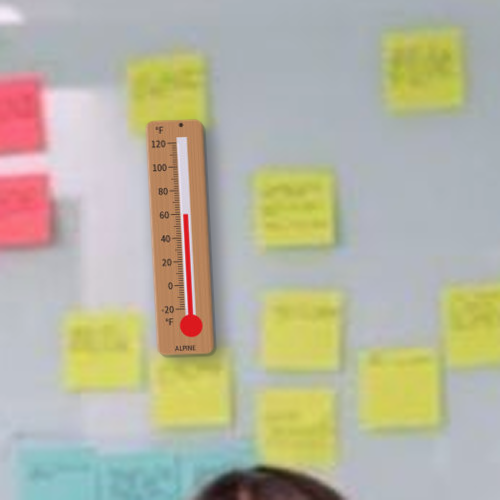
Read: 60°F
